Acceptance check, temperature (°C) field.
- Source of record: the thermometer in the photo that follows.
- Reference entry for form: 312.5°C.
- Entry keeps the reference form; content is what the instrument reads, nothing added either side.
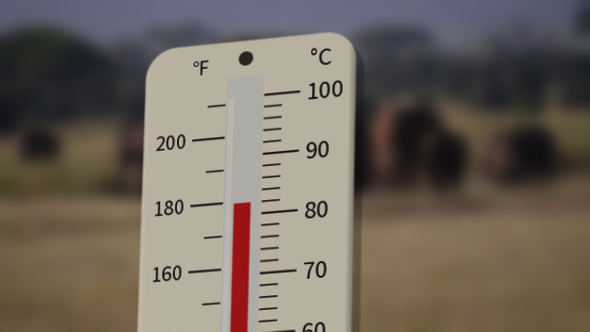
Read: 82°C
